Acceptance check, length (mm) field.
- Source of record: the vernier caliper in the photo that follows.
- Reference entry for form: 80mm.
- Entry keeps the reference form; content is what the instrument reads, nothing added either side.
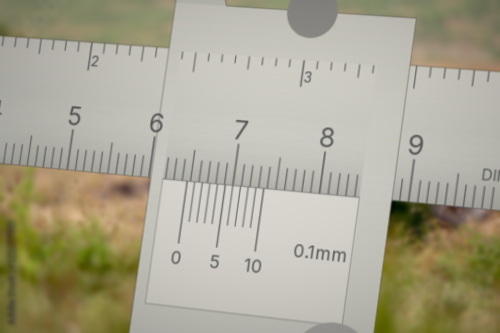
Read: 64.6mm
